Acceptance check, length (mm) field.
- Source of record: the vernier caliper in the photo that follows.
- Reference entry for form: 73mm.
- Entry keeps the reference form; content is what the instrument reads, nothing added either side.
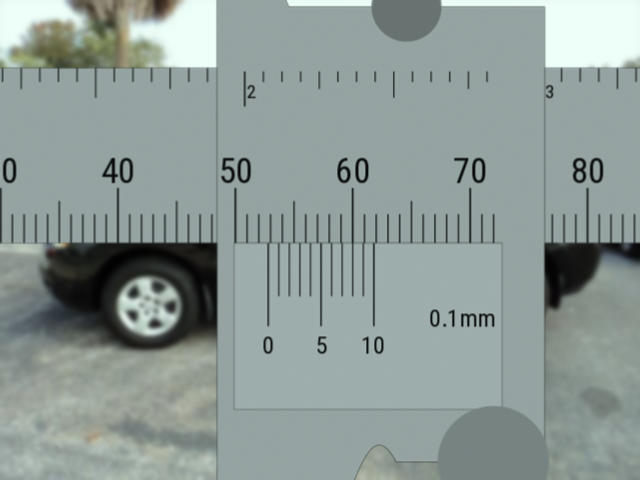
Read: 52.8mm
